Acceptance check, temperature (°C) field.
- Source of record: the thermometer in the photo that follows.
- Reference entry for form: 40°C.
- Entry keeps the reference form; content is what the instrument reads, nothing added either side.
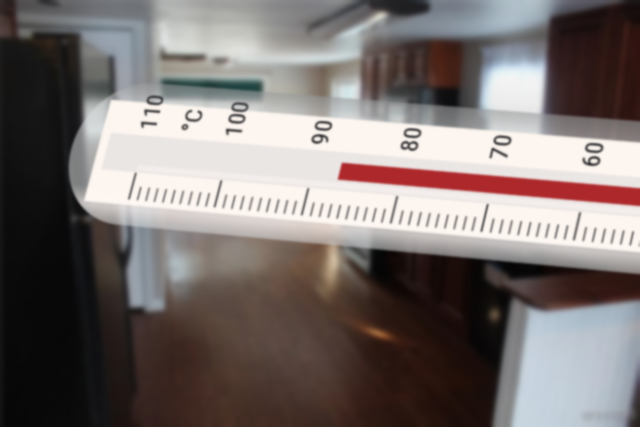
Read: 87°C
